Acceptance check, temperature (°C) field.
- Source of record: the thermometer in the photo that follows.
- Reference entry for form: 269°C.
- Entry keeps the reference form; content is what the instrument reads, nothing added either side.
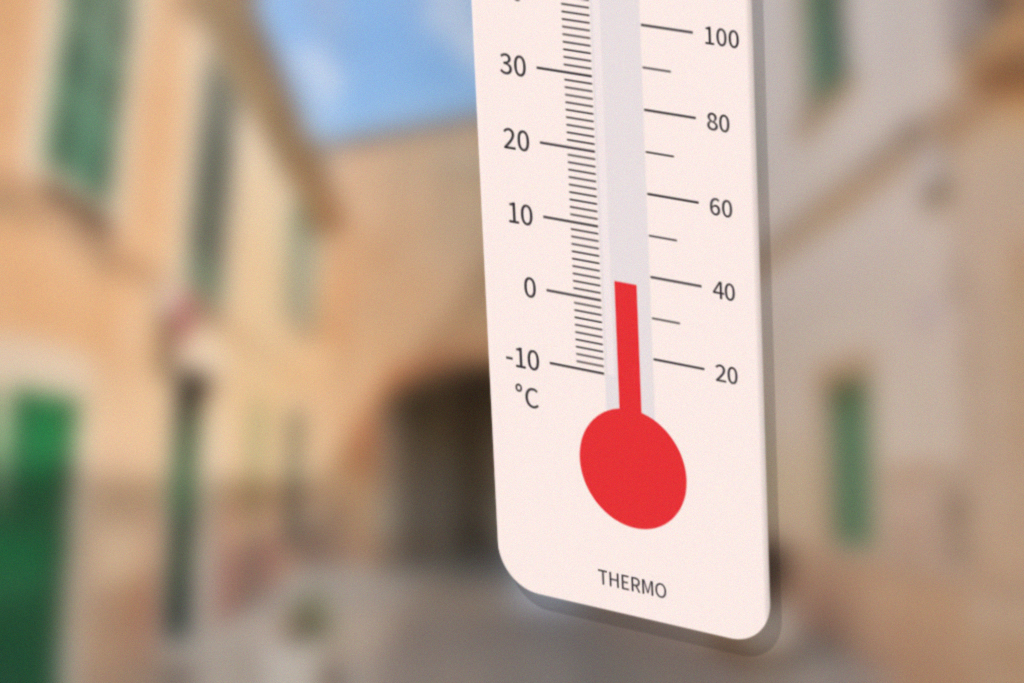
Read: 3°C
